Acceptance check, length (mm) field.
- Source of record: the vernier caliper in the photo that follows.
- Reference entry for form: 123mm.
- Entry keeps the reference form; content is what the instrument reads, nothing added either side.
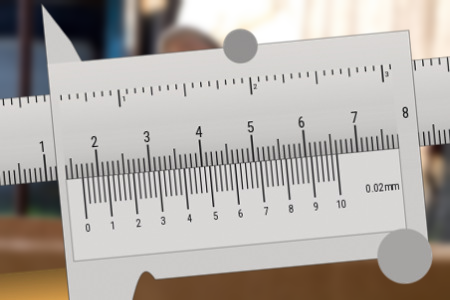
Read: 17.0mm
